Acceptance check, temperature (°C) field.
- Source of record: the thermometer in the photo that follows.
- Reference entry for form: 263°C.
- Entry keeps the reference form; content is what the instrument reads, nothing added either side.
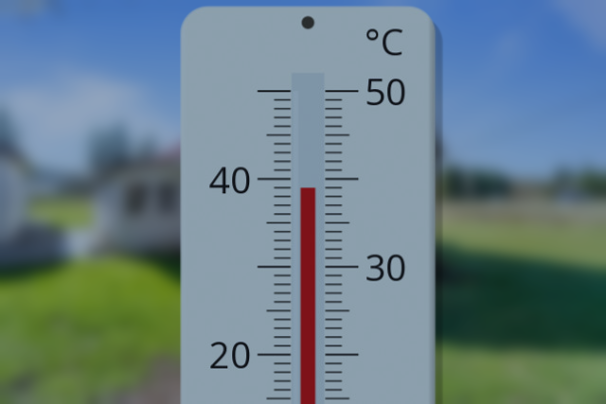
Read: 39°C
